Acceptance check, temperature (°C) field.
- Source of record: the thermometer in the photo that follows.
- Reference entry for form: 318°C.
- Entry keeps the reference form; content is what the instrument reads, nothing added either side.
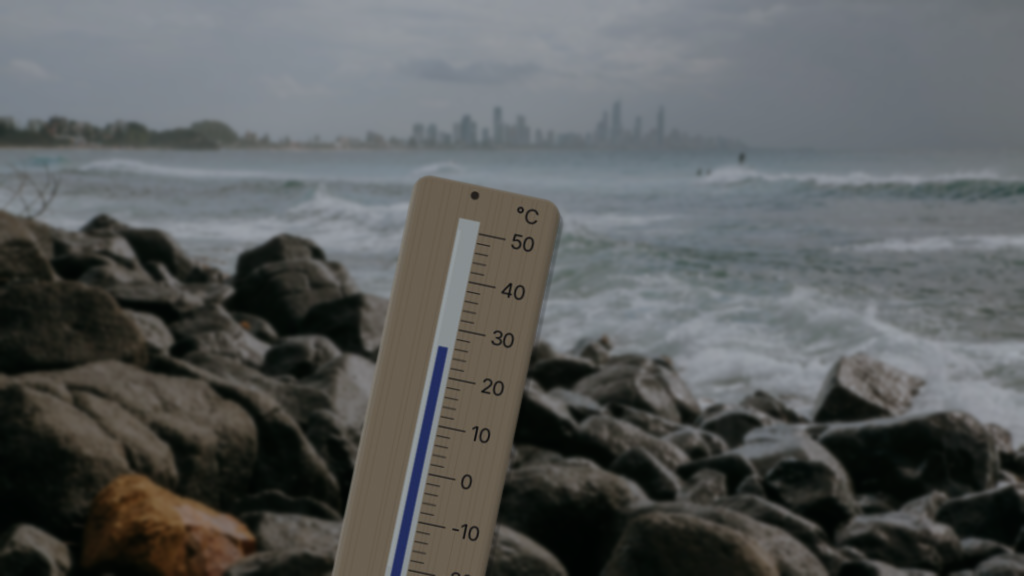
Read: 26°C
